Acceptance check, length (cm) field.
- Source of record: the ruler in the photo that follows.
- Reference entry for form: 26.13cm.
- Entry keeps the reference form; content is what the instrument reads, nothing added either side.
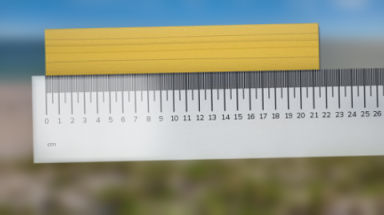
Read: 21.5cm
